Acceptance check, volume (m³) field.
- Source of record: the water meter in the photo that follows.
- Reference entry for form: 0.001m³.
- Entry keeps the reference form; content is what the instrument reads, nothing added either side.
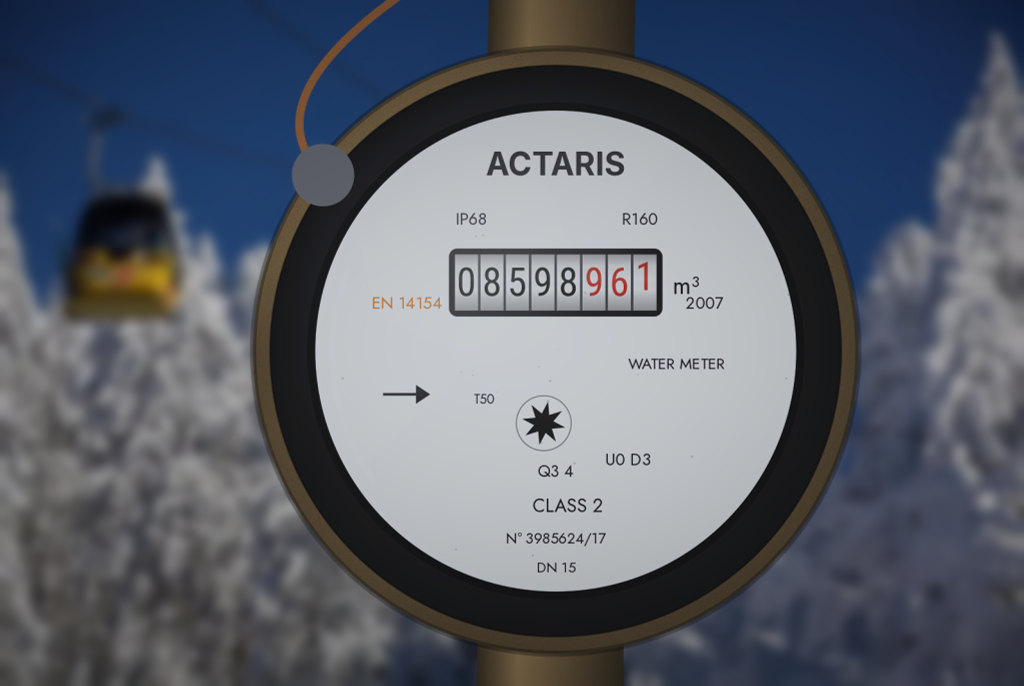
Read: 8598.961m³
